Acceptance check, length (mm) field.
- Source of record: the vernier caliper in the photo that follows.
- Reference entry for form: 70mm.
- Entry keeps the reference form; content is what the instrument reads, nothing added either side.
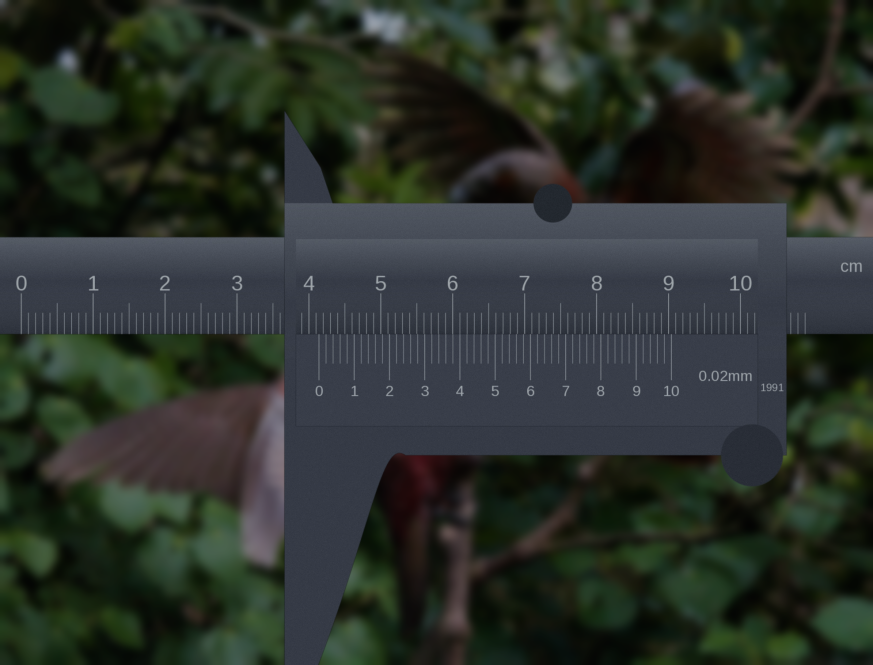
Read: 41.4mm
